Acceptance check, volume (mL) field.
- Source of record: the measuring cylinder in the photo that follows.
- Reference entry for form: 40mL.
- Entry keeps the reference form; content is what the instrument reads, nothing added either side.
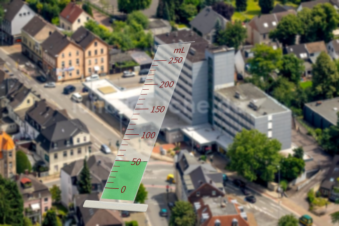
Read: 50mL
